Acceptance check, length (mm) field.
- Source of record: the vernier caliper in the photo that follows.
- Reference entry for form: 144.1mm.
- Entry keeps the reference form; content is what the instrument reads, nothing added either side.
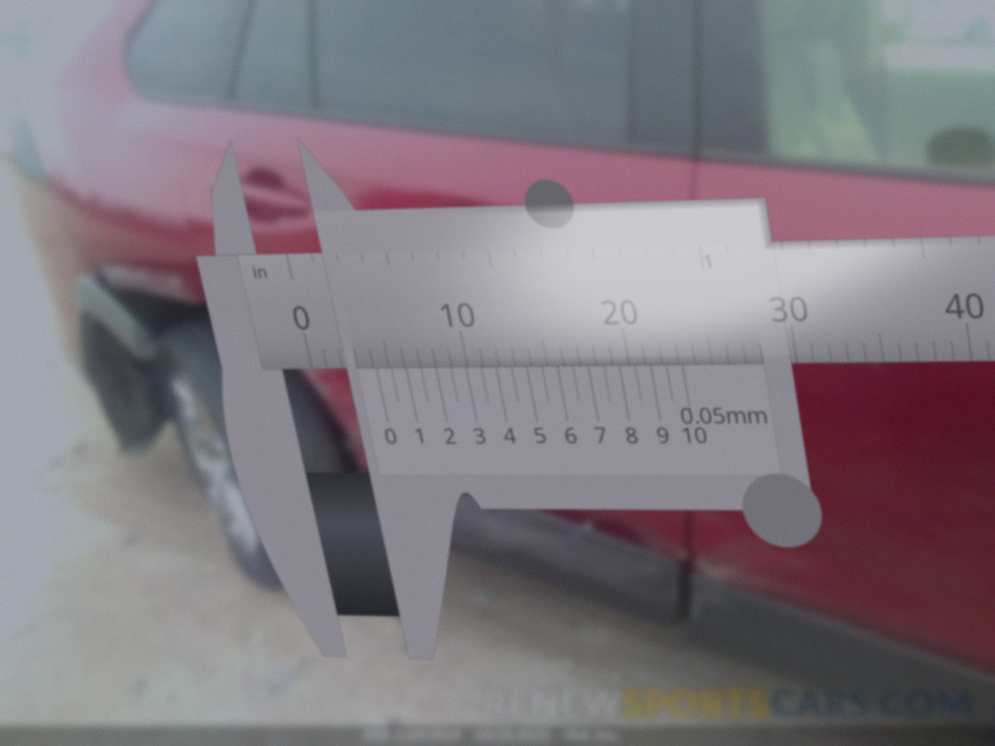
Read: 4.2mm
